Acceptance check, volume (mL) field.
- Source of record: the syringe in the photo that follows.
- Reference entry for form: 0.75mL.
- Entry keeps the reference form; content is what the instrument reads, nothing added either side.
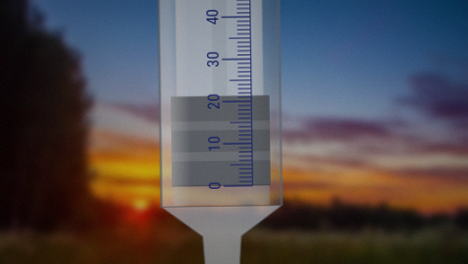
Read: 0mL
